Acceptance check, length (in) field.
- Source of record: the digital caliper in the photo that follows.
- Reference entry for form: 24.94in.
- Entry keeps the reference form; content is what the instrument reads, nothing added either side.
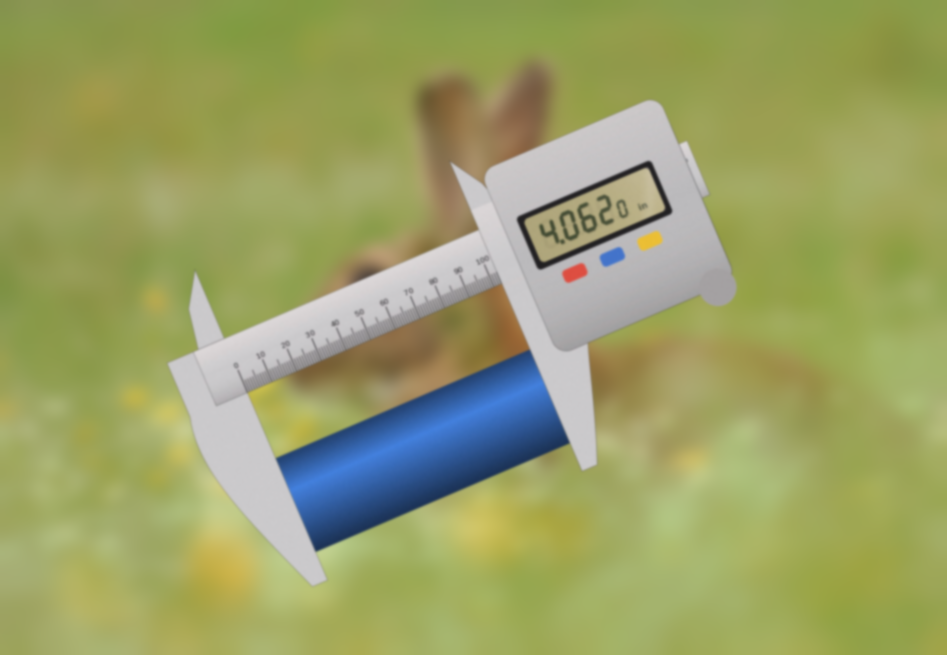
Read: 4.0620in
